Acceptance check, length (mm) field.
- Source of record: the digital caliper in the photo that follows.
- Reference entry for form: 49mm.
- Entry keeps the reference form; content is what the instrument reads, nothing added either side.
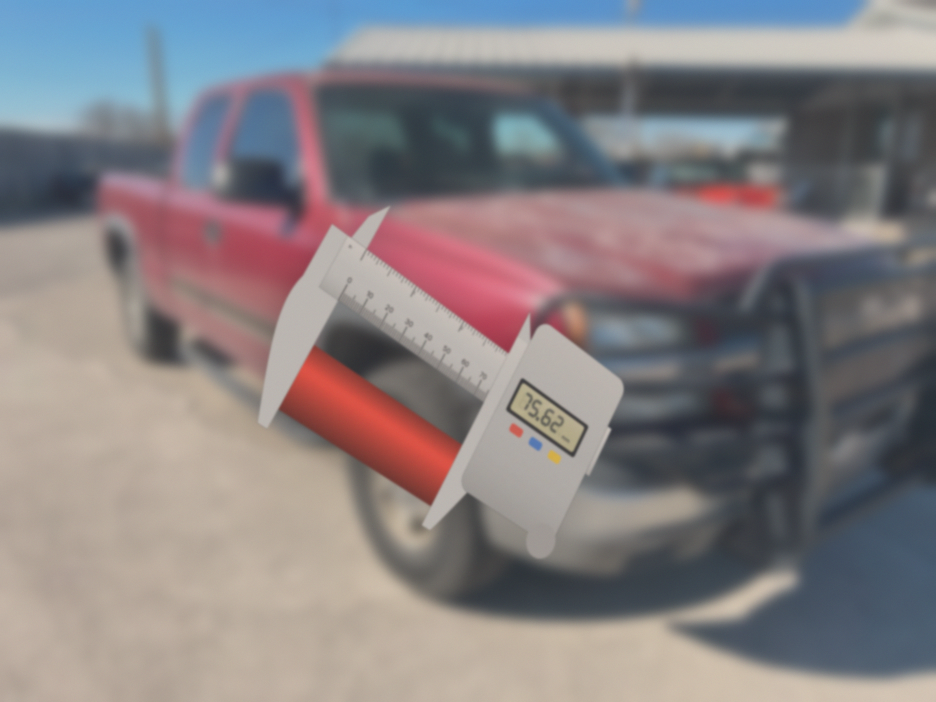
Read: 75.62mm
